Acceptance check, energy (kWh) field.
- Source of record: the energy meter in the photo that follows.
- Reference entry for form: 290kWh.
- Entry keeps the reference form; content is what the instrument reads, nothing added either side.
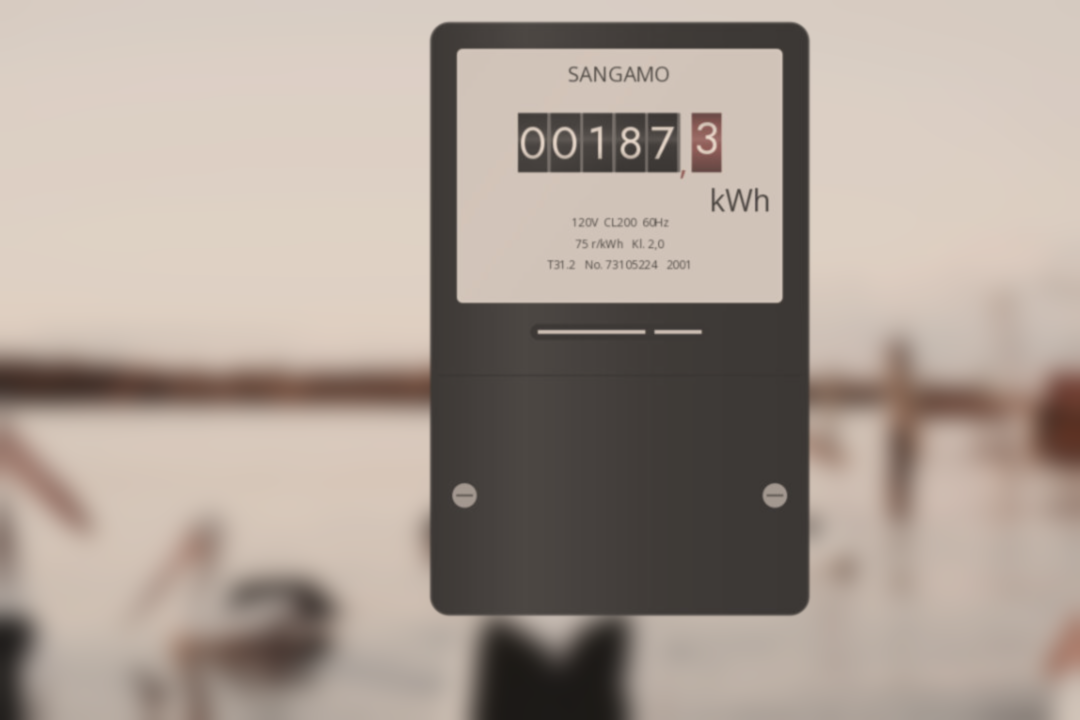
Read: 187.3kWh
